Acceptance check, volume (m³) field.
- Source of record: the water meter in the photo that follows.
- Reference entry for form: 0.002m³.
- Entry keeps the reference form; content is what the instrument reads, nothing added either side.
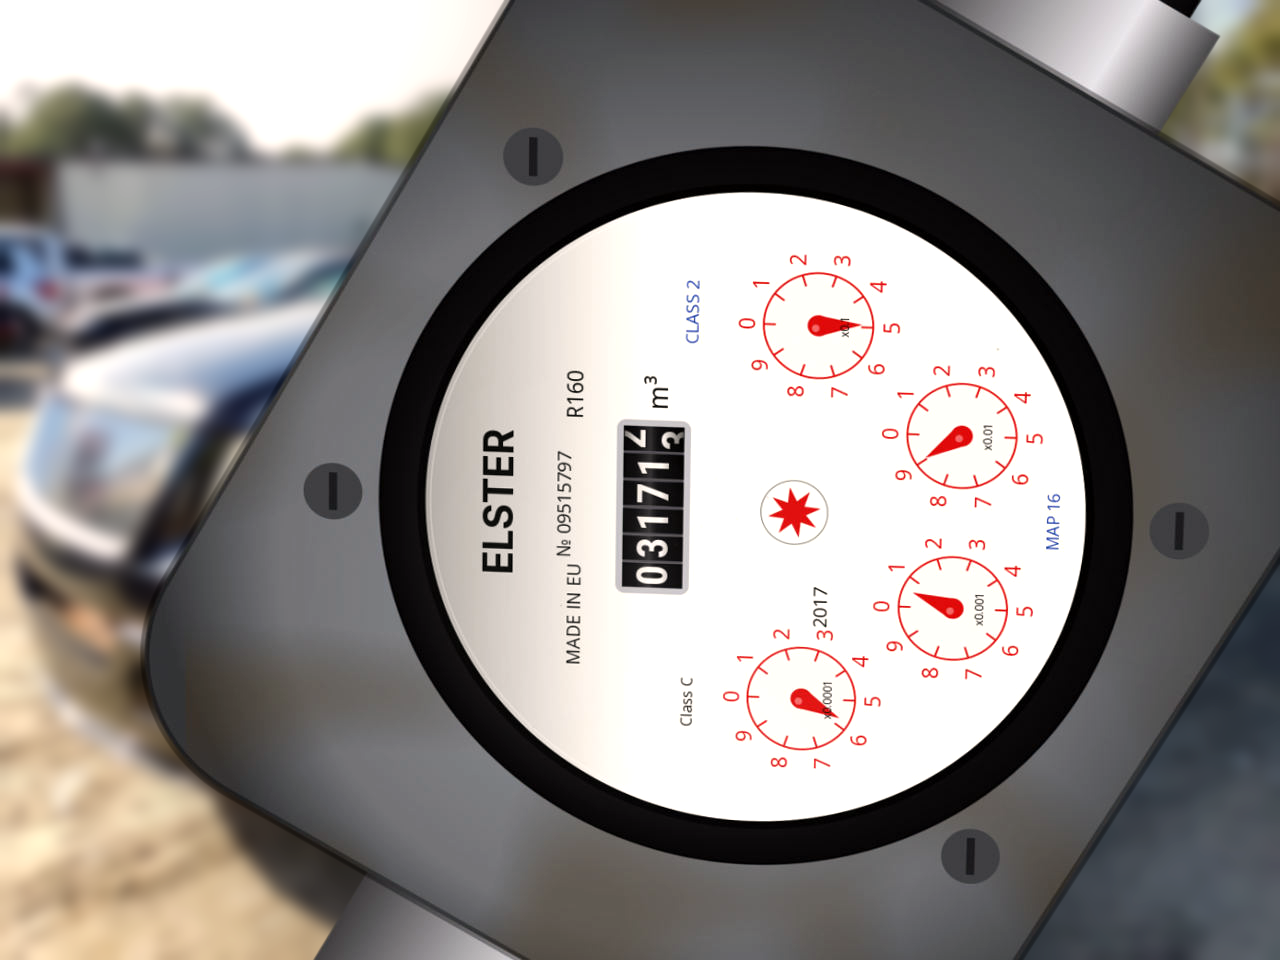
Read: 31712.4905m³
